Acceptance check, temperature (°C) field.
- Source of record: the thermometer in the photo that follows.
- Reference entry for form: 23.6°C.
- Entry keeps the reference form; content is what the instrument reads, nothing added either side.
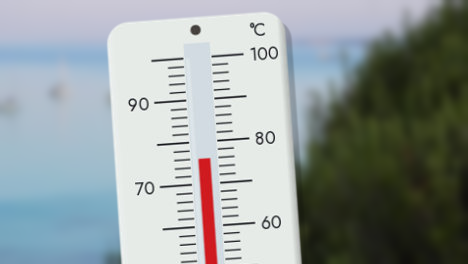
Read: 76°C
